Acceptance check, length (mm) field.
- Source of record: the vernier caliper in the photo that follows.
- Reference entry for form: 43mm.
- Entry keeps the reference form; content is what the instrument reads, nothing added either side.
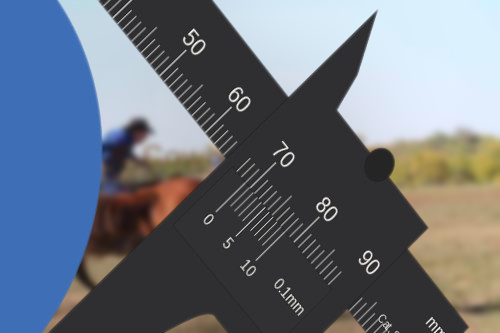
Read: 69.0mm
